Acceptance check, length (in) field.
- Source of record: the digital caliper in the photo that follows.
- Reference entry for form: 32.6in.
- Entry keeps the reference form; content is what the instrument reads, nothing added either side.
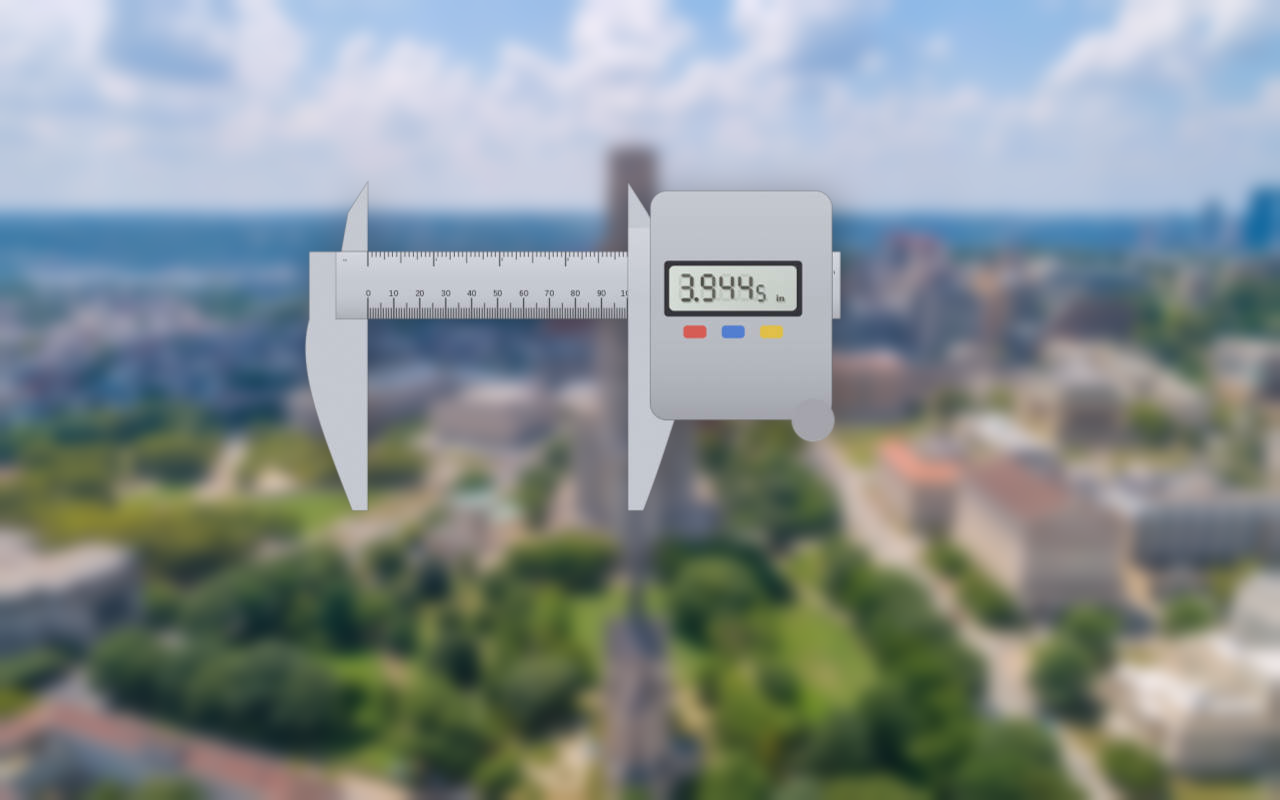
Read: 3.9445in
